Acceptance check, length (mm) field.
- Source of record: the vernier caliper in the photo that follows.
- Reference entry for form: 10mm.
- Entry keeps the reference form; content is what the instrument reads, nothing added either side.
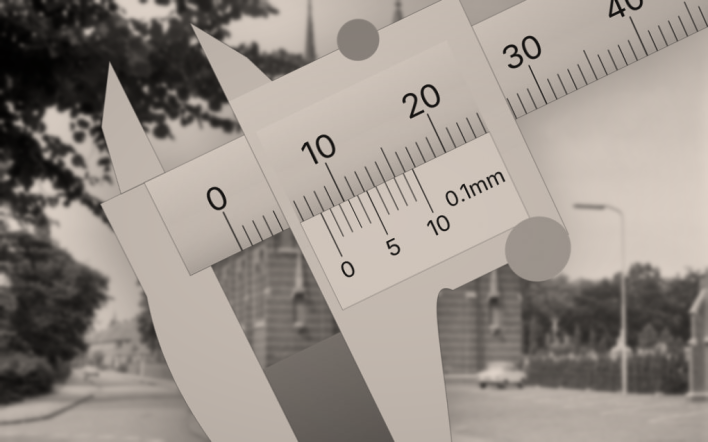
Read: 7.7mm
